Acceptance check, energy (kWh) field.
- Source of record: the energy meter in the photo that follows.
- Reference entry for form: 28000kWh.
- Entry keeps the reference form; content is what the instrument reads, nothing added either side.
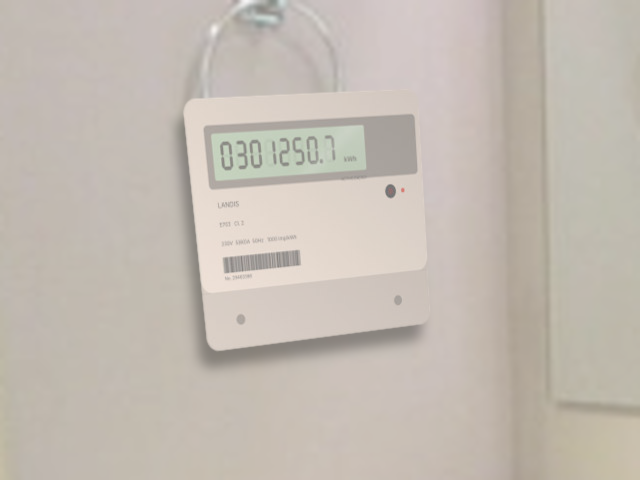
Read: 301250.7kWh
